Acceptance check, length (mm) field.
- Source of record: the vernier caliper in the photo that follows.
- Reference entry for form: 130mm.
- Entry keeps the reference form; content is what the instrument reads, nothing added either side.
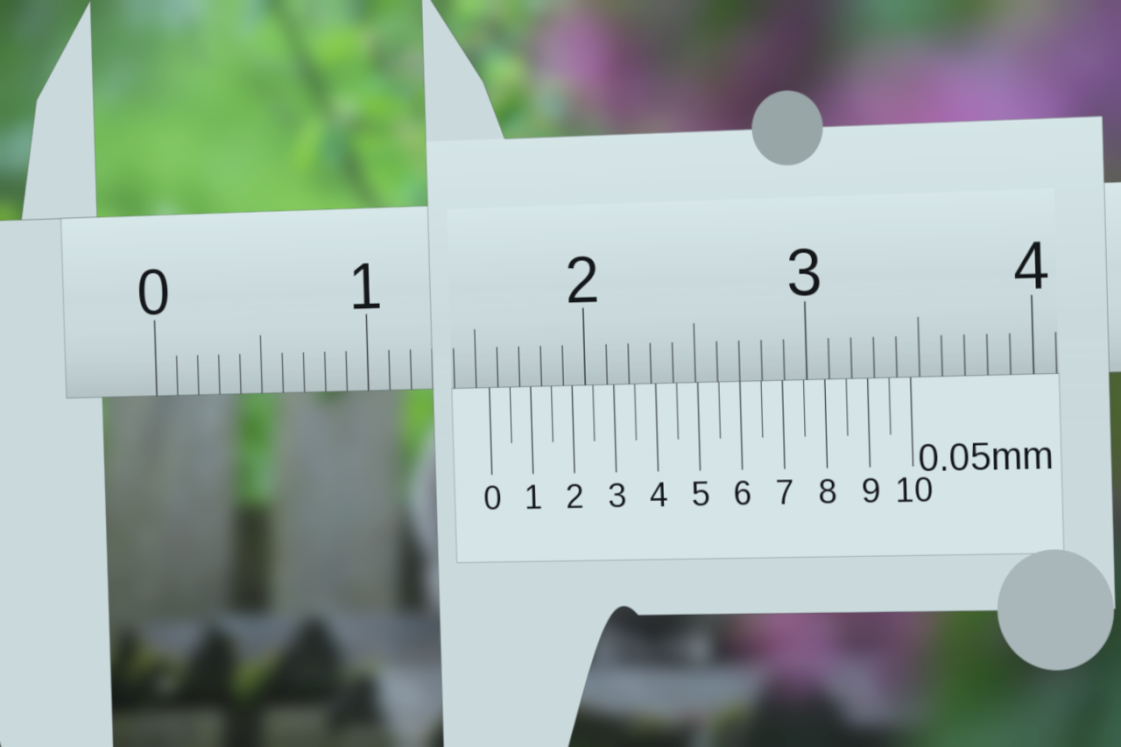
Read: 15.6mm
